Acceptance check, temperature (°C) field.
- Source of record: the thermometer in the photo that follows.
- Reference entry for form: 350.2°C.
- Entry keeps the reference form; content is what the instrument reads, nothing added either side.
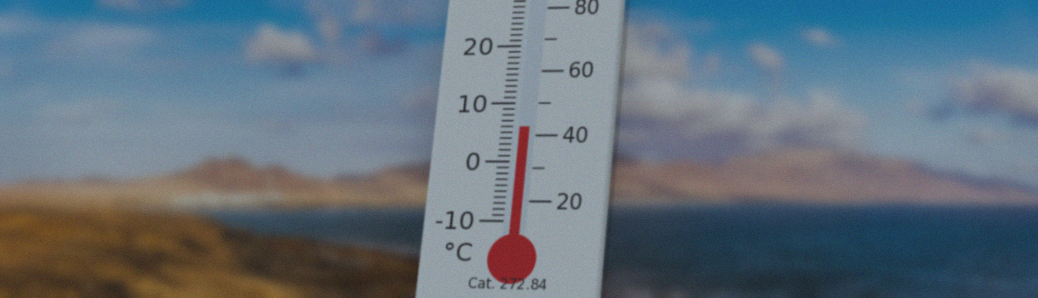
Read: 6°C
